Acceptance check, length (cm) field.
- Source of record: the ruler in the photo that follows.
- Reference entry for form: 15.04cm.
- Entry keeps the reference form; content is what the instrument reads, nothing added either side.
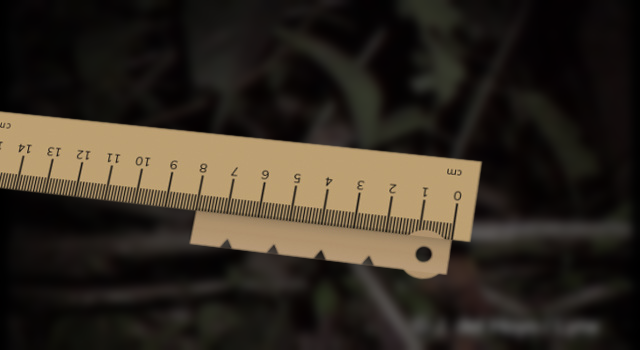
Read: 8cm
